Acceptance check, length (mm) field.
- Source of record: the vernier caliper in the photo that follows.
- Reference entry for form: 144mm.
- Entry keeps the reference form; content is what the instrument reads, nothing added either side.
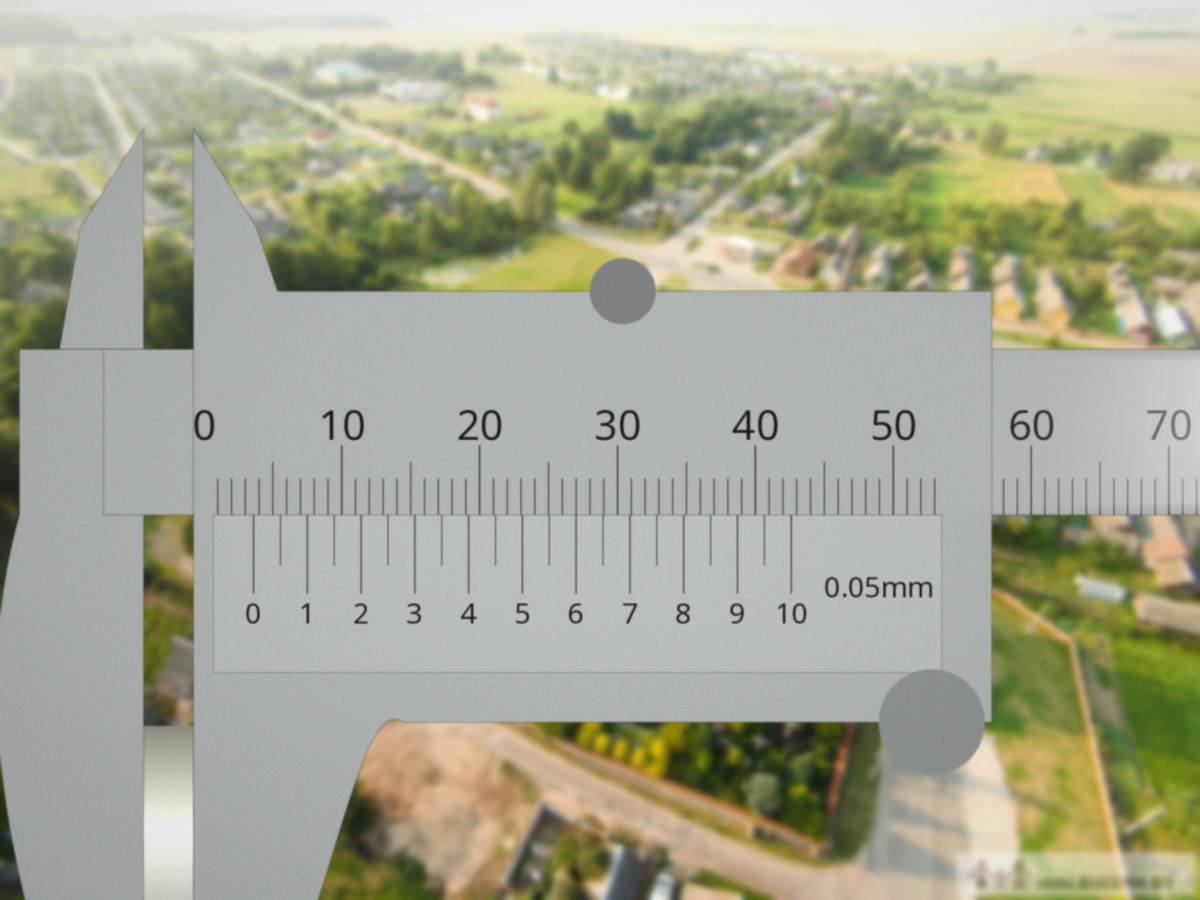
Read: 3.6mm
